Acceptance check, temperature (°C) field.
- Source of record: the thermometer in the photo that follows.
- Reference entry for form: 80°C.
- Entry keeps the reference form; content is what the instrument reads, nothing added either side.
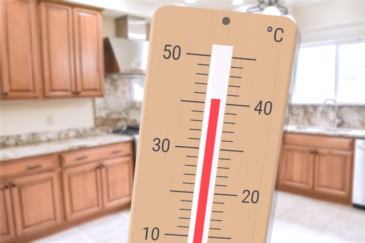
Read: 41°C
